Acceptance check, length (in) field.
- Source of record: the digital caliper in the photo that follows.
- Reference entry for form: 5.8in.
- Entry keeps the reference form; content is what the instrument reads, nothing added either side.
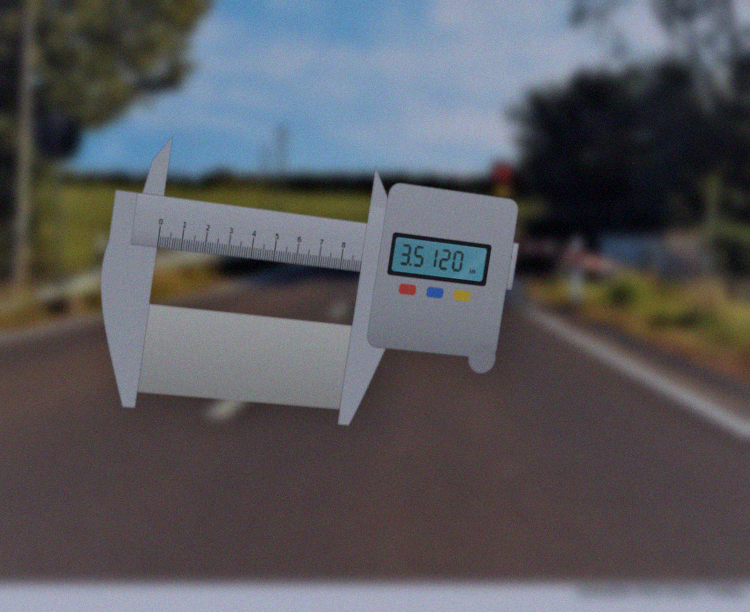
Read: 3.5120in
